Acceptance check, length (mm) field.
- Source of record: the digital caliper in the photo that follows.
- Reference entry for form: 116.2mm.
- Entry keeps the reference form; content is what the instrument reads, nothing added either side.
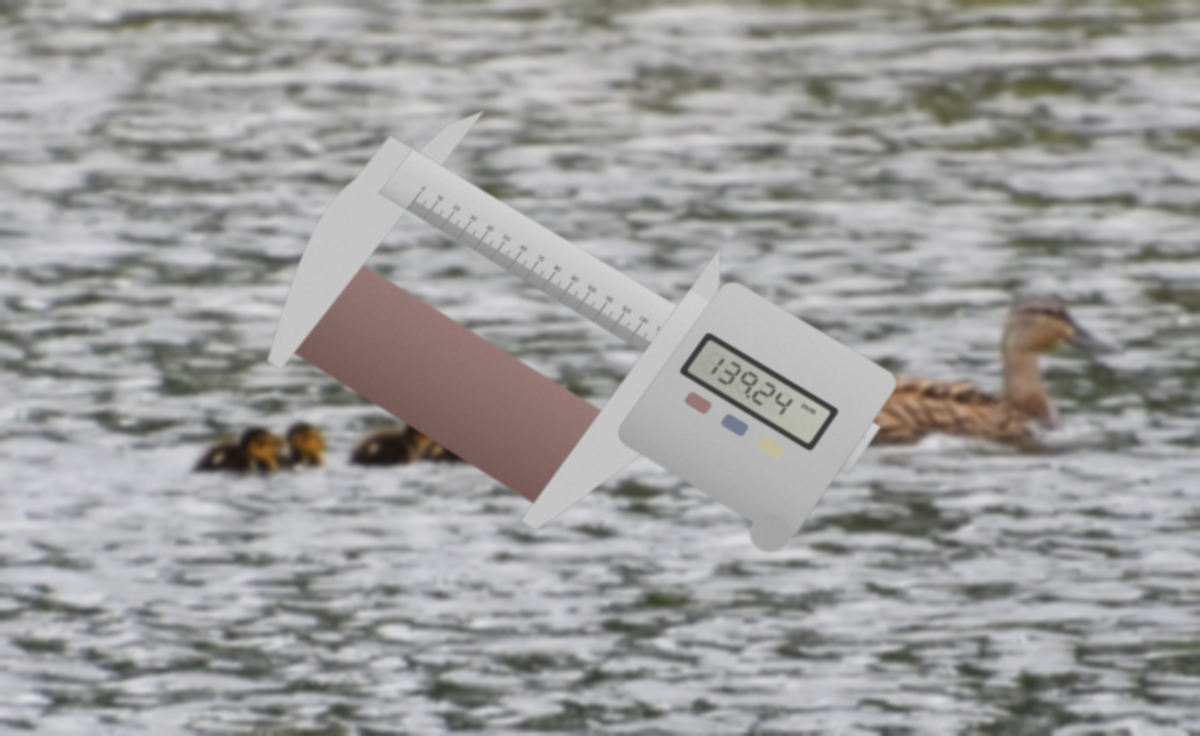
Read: 139.24mm
